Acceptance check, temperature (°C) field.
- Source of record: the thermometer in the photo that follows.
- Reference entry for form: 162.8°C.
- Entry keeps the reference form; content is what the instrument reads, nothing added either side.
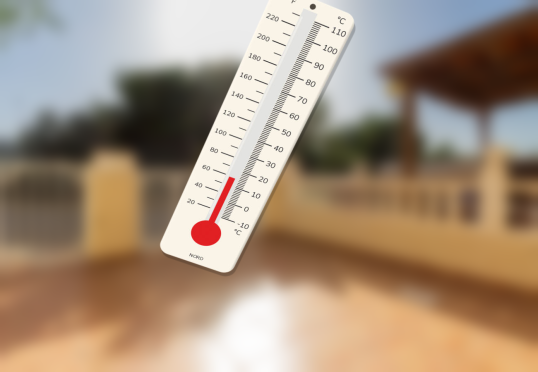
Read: 15°C
